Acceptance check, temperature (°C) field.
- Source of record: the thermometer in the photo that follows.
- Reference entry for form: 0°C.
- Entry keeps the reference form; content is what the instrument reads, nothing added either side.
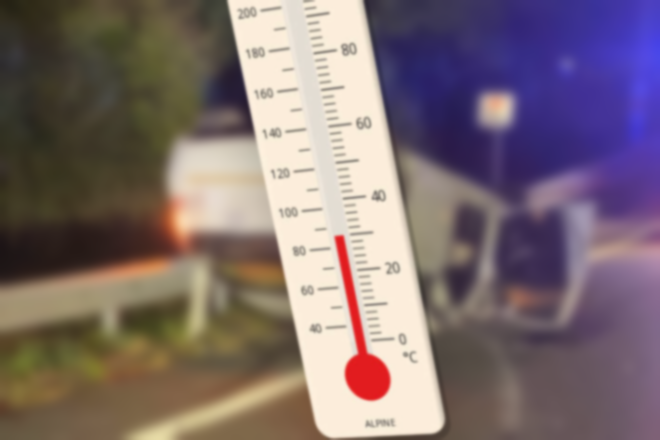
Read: 30°C
